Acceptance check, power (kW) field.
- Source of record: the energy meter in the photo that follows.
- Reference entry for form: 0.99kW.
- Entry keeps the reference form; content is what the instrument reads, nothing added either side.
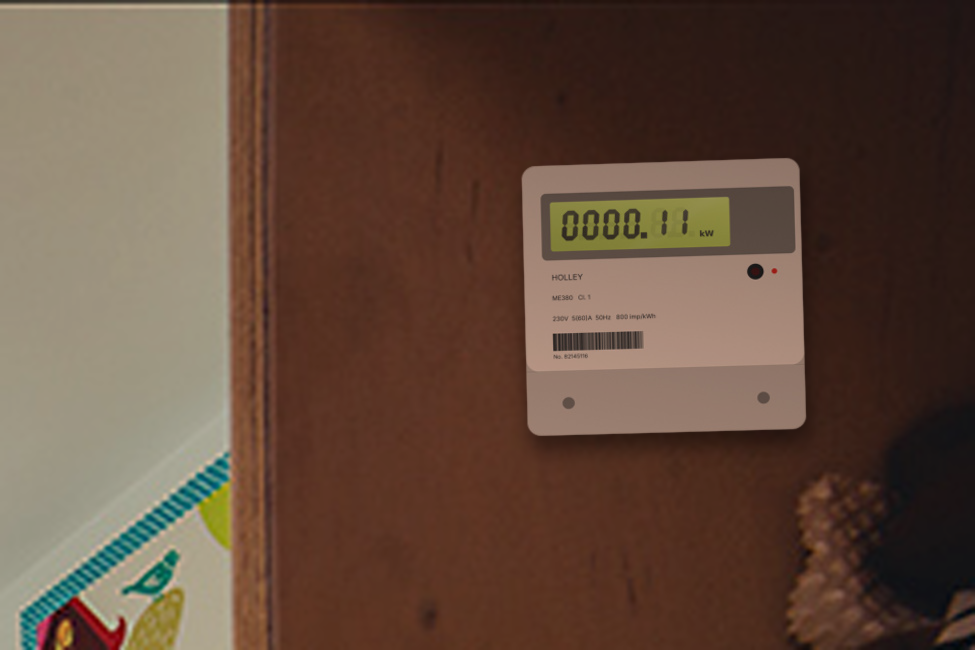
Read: 0.11kW
